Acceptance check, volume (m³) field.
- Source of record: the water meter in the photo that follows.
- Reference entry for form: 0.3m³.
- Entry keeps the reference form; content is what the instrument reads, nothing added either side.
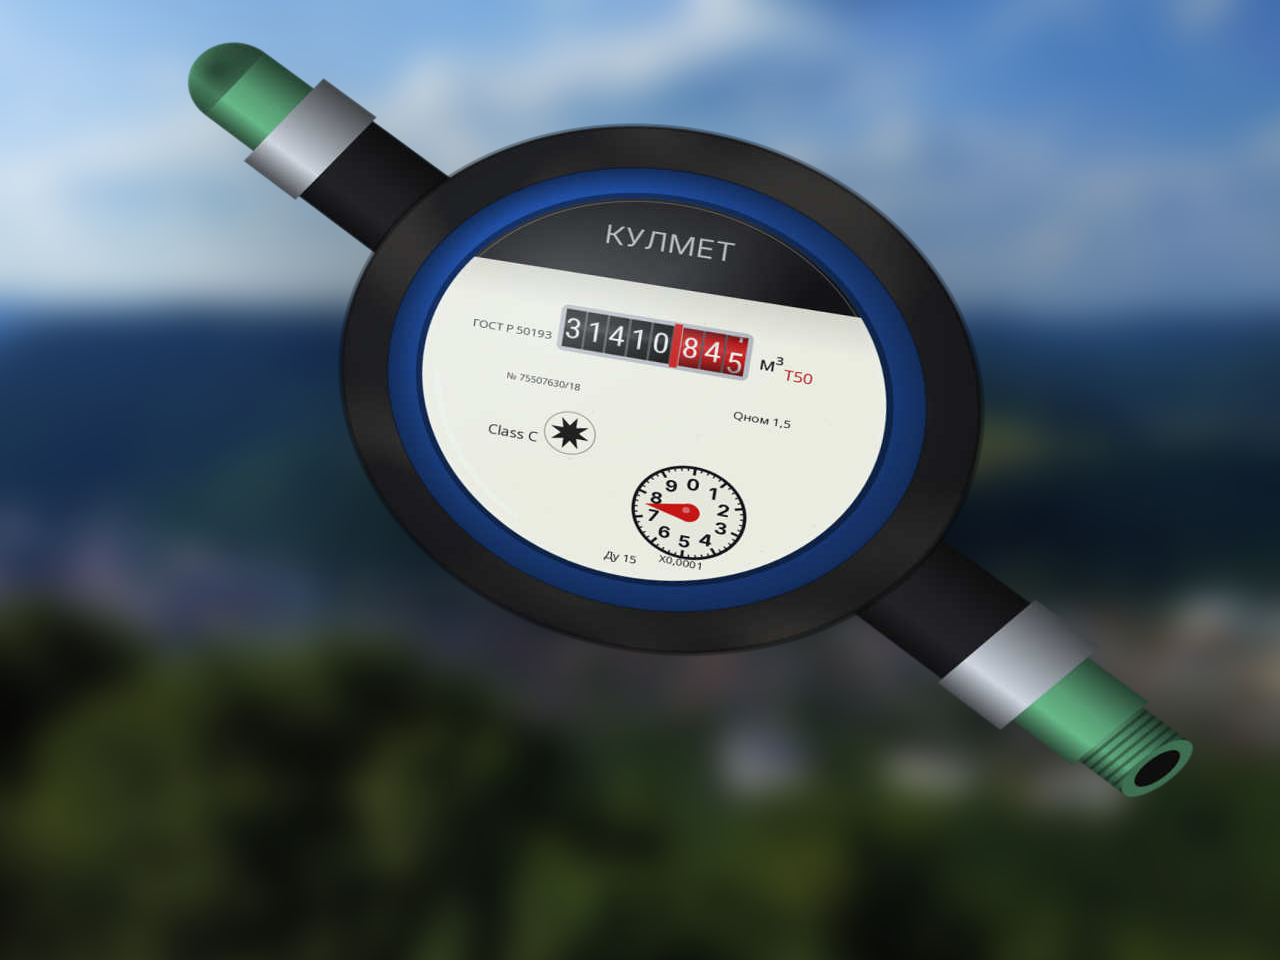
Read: 31410.8447m³
